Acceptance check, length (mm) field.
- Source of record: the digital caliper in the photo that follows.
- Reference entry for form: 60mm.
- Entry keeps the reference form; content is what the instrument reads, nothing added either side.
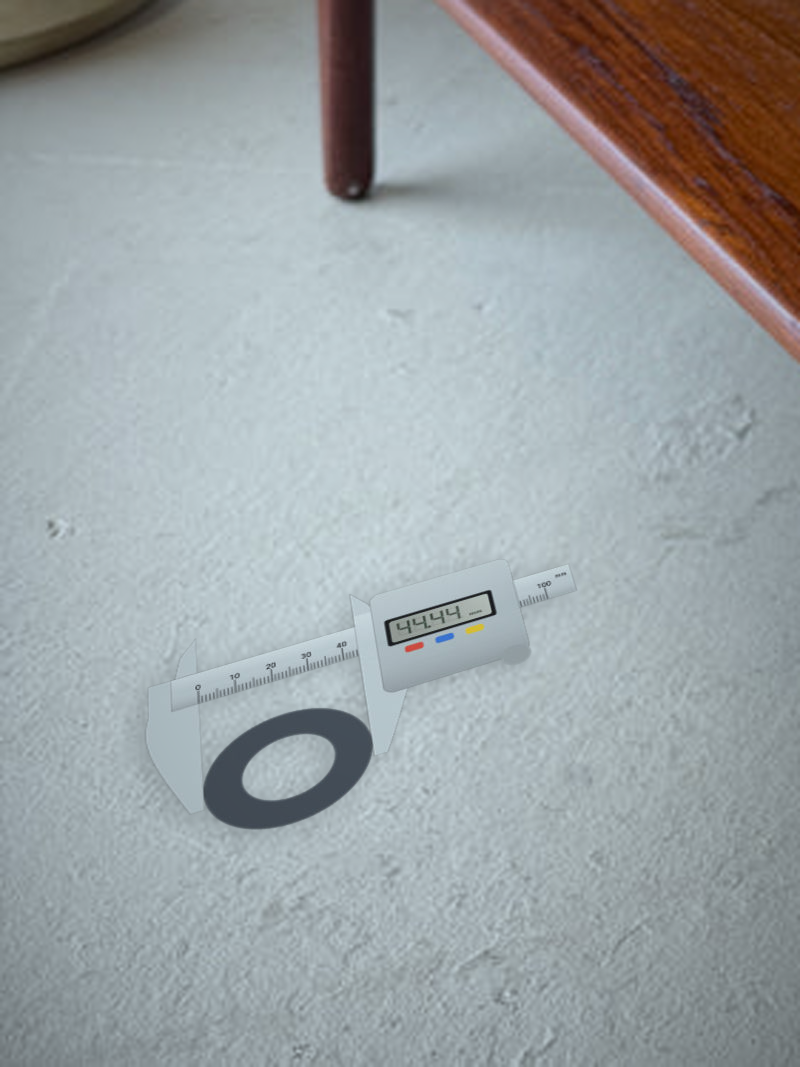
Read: 44.44mm
